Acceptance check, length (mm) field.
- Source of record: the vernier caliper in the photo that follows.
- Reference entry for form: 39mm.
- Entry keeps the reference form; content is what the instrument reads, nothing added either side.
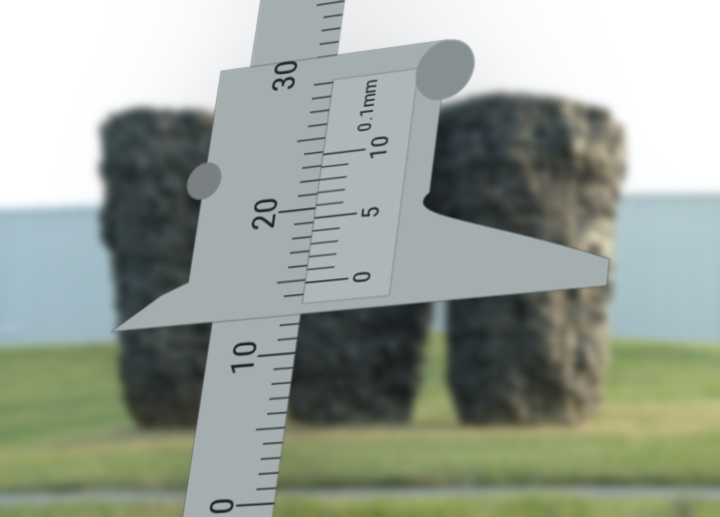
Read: 14.8mm
